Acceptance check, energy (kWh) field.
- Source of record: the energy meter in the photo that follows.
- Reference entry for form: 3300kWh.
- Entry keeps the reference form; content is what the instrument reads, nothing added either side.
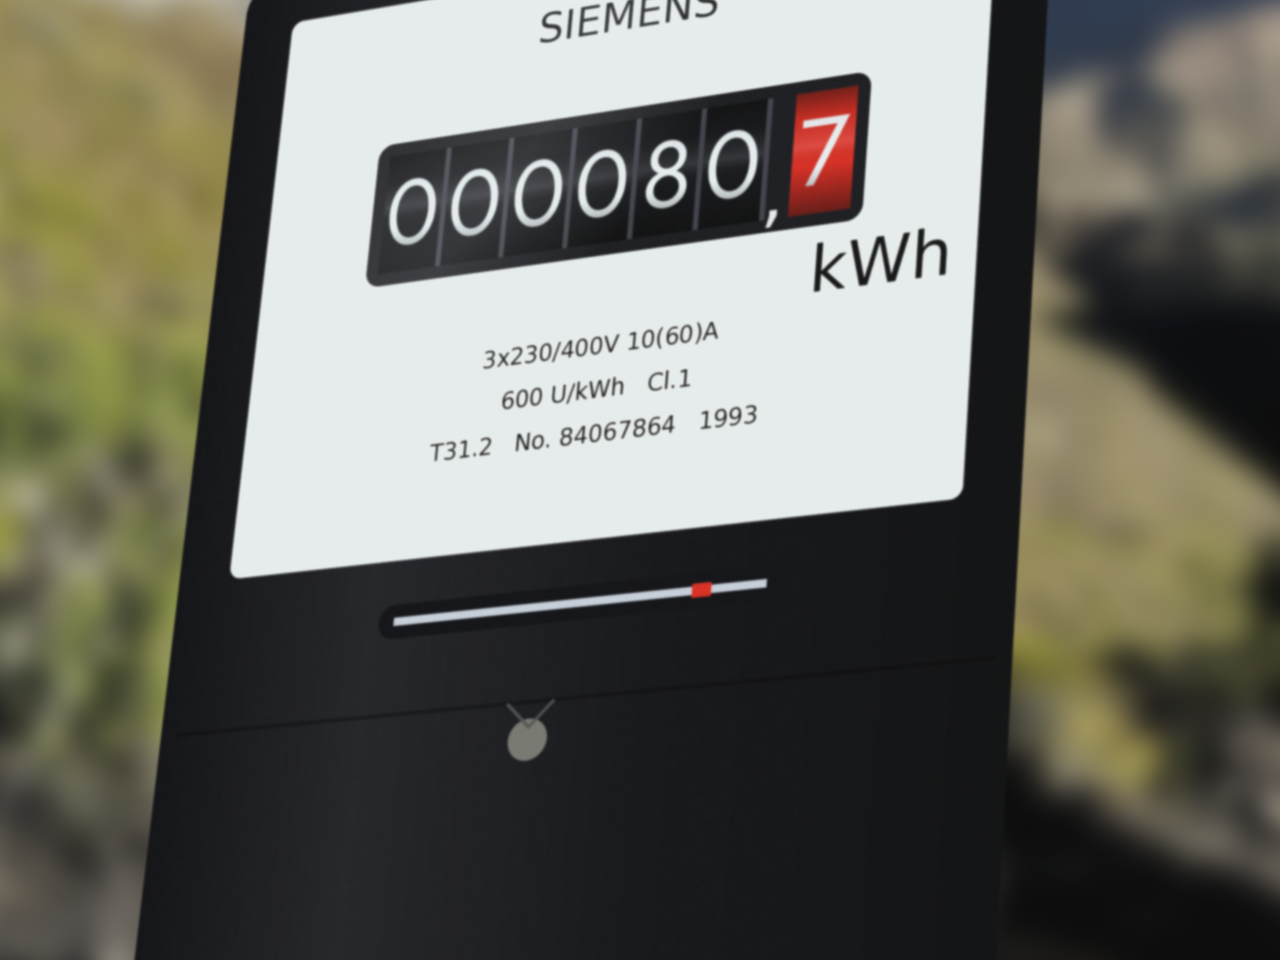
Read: 80.7kWh
